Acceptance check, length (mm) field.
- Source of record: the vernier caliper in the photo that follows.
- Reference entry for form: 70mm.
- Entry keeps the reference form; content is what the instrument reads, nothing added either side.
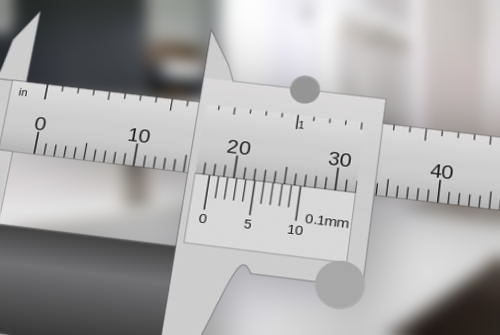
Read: 17.6mm
